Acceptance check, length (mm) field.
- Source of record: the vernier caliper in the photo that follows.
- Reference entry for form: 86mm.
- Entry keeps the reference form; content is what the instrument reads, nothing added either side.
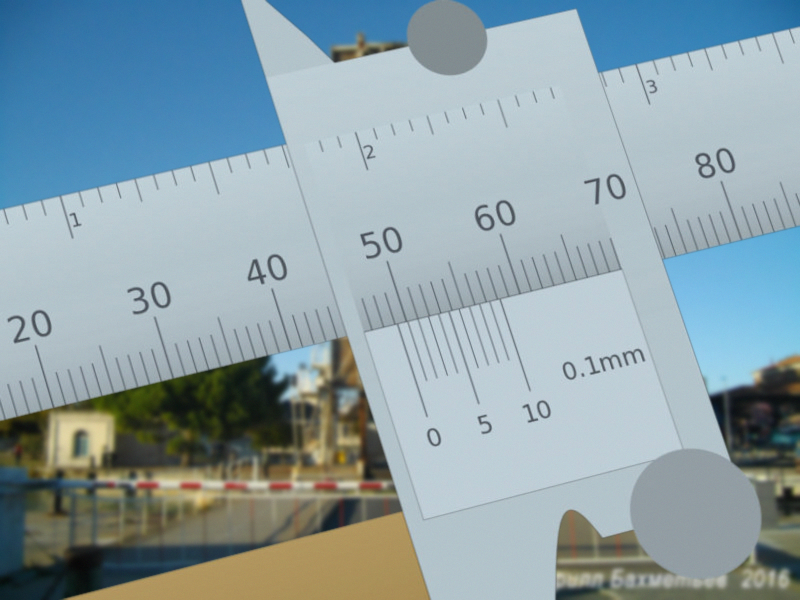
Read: 49.2mm
